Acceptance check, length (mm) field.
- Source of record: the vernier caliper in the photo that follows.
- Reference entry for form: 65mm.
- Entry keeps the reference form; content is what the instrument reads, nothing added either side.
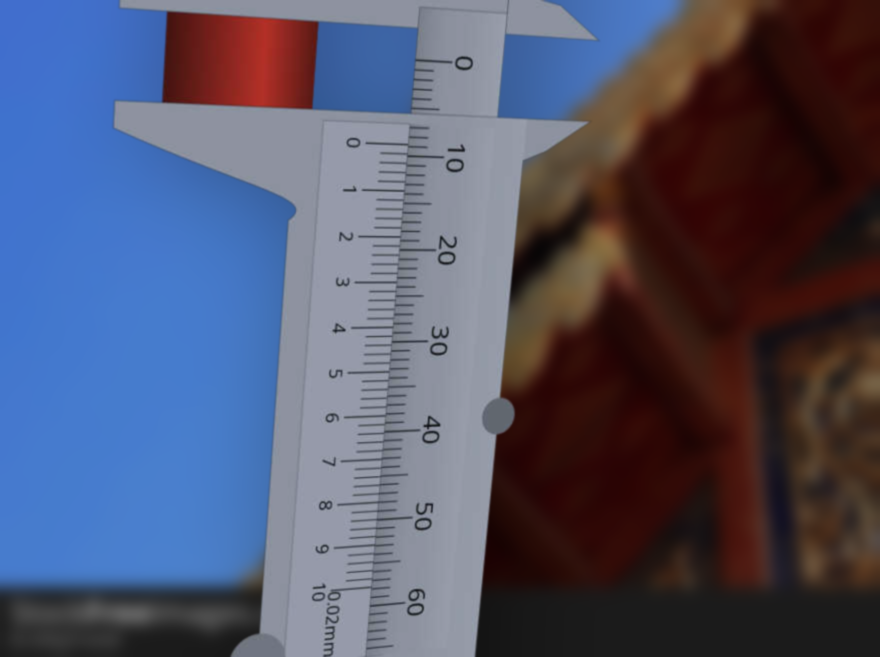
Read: 8.8mm
